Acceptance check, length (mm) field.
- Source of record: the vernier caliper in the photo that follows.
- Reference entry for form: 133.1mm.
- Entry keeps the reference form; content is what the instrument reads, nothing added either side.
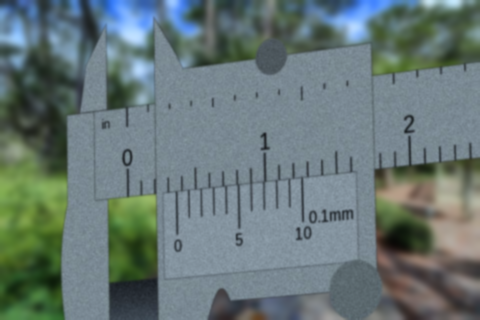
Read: 3.6mm
